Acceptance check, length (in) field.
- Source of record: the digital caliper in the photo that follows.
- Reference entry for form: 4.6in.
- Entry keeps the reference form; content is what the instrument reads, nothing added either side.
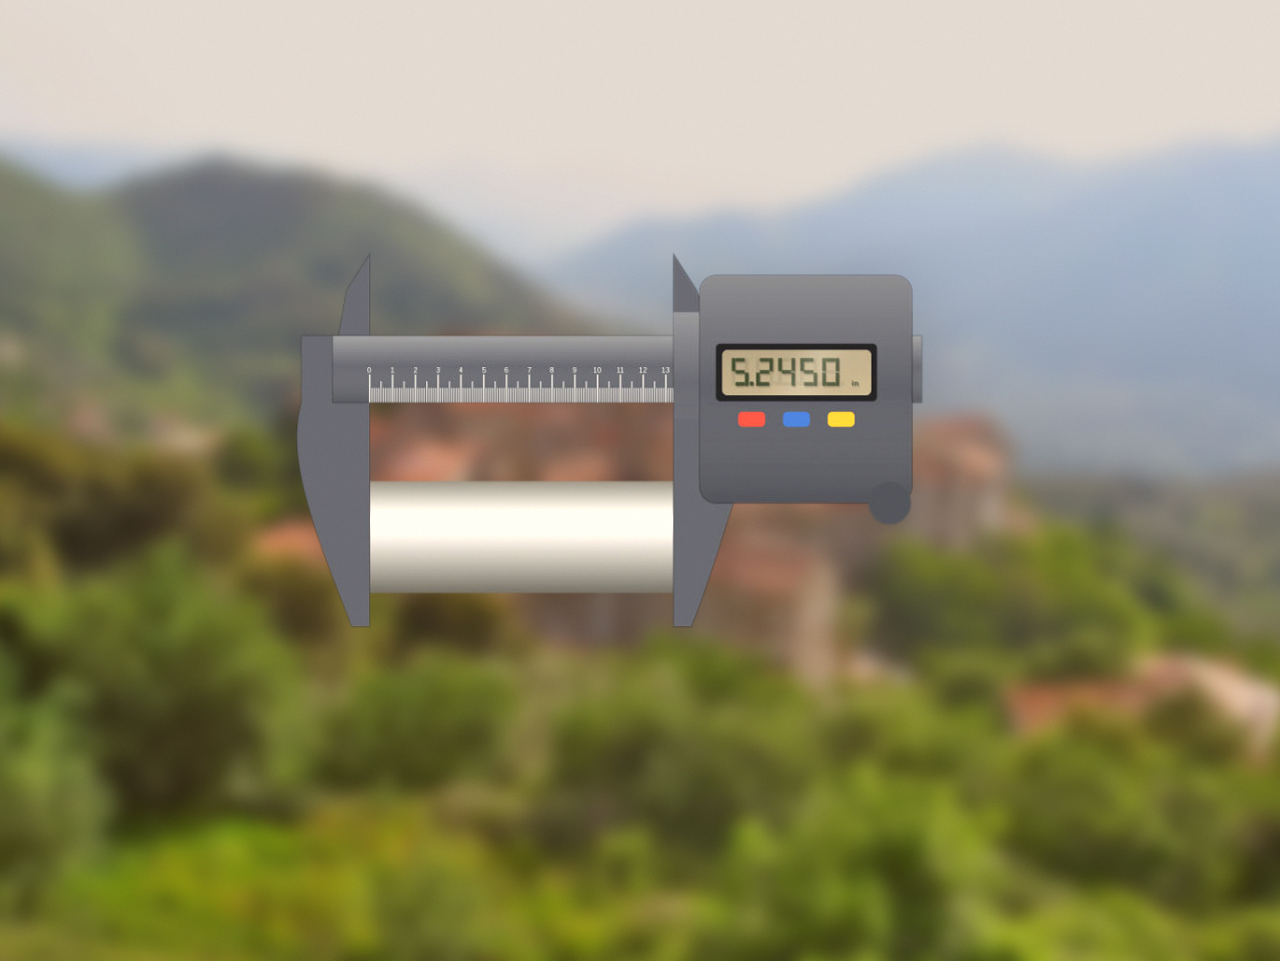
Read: 5.2450in
